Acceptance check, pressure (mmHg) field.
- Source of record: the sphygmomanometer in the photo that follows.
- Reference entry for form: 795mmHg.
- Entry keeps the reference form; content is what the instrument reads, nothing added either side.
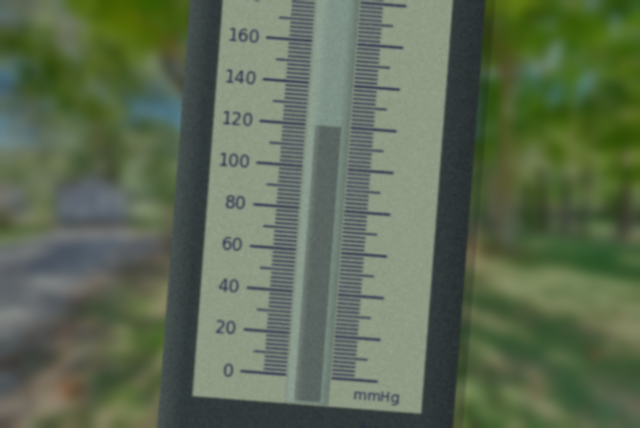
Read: 120mmHg
